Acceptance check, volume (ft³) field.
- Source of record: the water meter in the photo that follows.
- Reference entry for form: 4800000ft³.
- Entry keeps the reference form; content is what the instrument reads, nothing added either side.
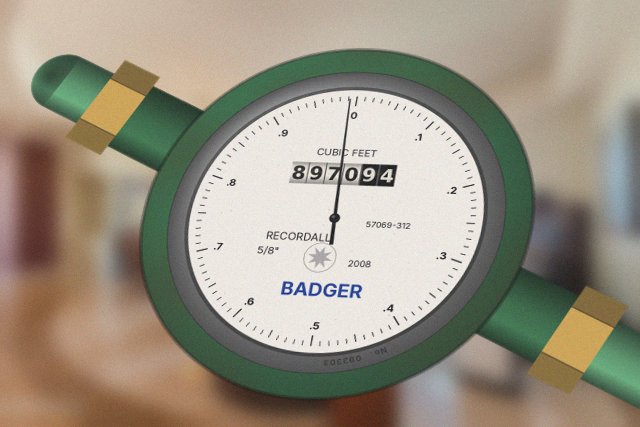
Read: 897093.99ft³
